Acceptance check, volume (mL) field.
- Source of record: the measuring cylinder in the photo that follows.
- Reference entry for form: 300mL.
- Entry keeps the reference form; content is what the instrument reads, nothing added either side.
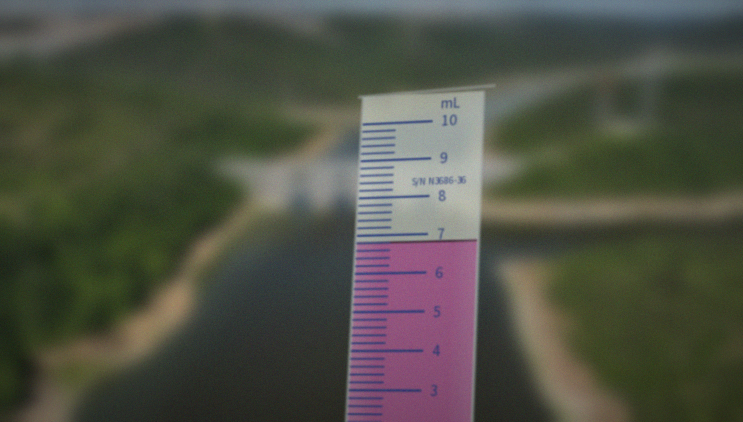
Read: 6.8mL
